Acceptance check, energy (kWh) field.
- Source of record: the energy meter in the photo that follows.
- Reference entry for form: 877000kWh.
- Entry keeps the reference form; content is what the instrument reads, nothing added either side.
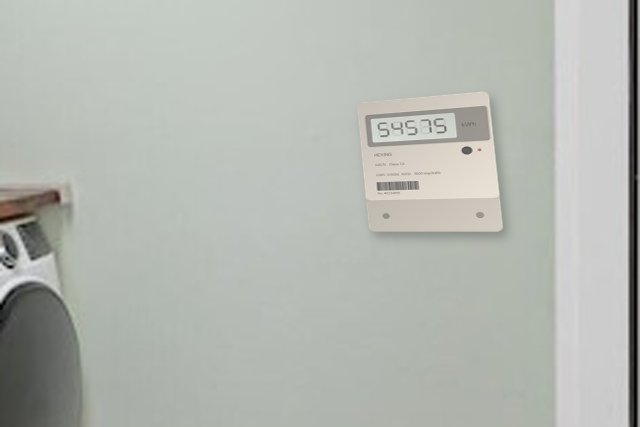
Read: 54575kWh
